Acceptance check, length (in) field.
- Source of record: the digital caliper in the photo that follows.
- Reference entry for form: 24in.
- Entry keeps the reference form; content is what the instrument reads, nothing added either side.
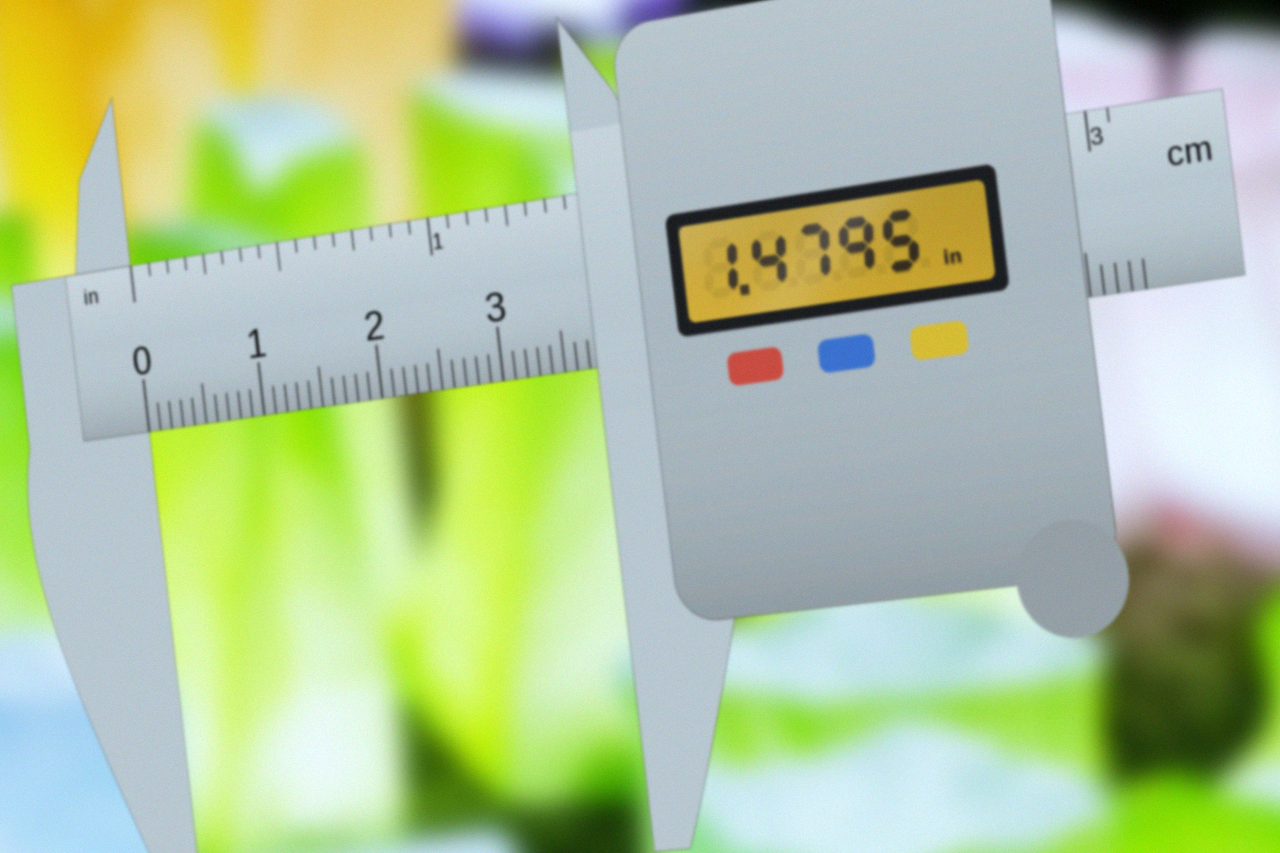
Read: 1.4795in
